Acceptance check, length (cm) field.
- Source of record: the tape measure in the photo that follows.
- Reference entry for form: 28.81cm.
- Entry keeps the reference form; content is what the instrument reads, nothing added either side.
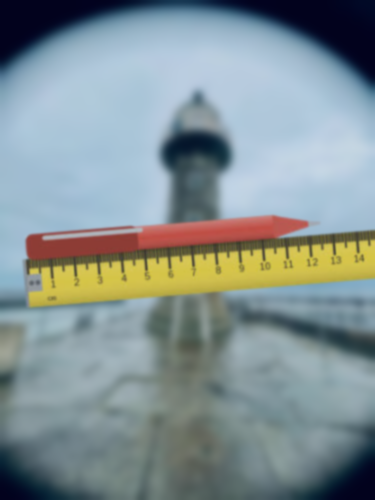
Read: 12.5cm
